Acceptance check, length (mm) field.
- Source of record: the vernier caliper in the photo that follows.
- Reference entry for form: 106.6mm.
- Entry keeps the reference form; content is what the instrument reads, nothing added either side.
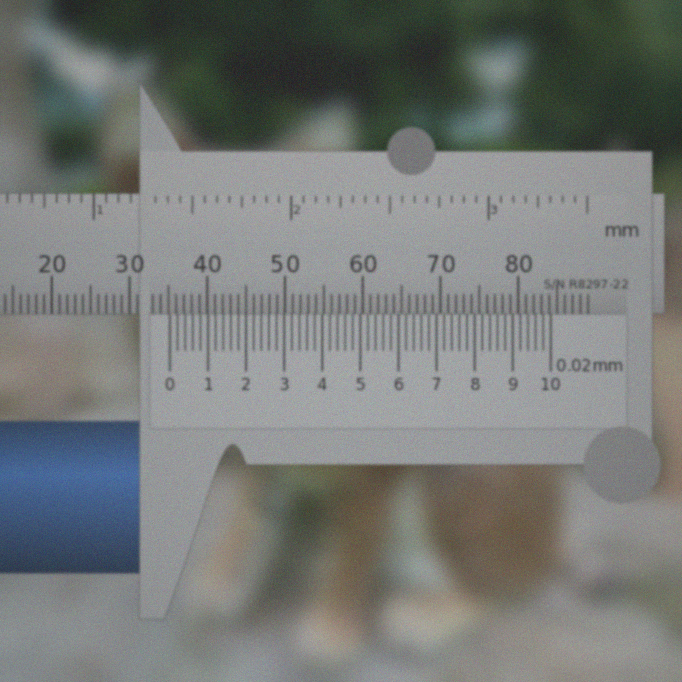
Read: 35.2mm
